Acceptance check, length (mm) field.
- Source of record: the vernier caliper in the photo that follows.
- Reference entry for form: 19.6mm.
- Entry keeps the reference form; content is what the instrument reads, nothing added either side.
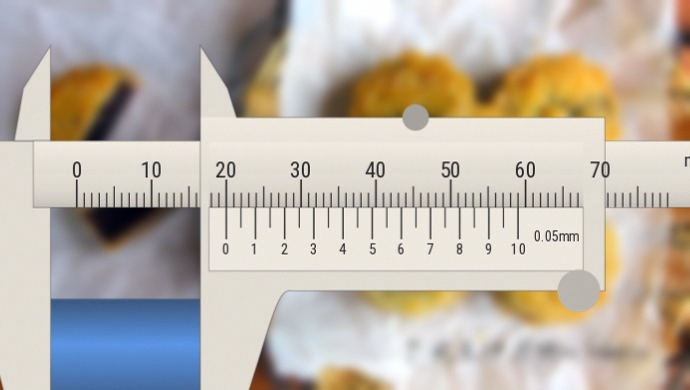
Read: 20.0mm
